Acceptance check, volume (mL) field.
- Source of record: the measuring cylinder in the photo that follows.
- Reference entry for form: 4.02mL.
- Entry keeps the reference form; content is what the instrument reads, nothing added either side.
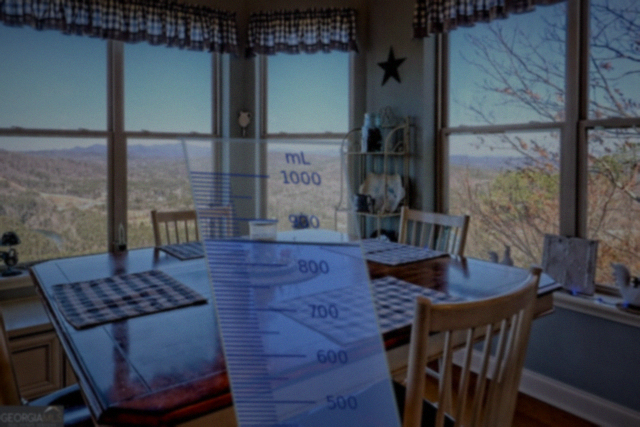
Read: 850mL
